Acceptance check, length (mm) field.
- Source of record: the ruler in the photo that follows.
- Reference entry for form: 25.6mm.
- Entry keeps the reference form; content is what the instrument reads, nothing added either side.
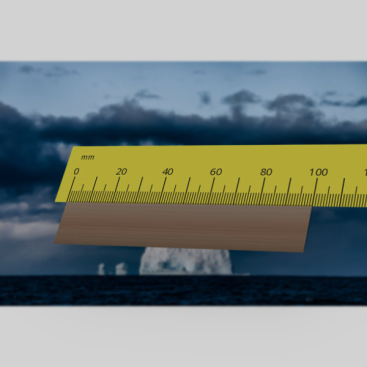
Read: 100mm
